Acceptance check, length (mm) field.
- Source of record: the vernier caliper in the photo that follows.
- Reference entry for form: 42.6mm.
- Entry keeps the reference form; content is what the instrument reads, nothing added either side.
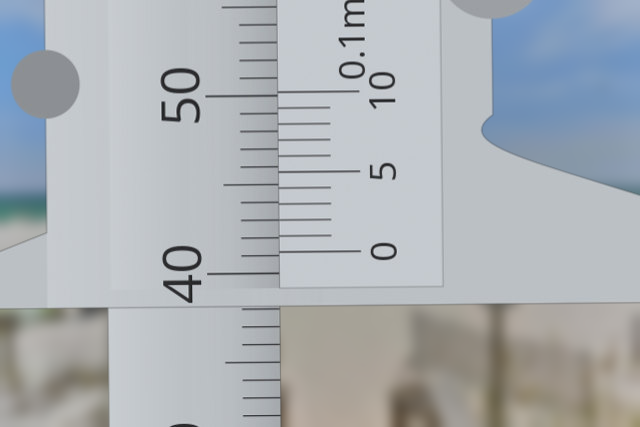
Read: 41.2mm
